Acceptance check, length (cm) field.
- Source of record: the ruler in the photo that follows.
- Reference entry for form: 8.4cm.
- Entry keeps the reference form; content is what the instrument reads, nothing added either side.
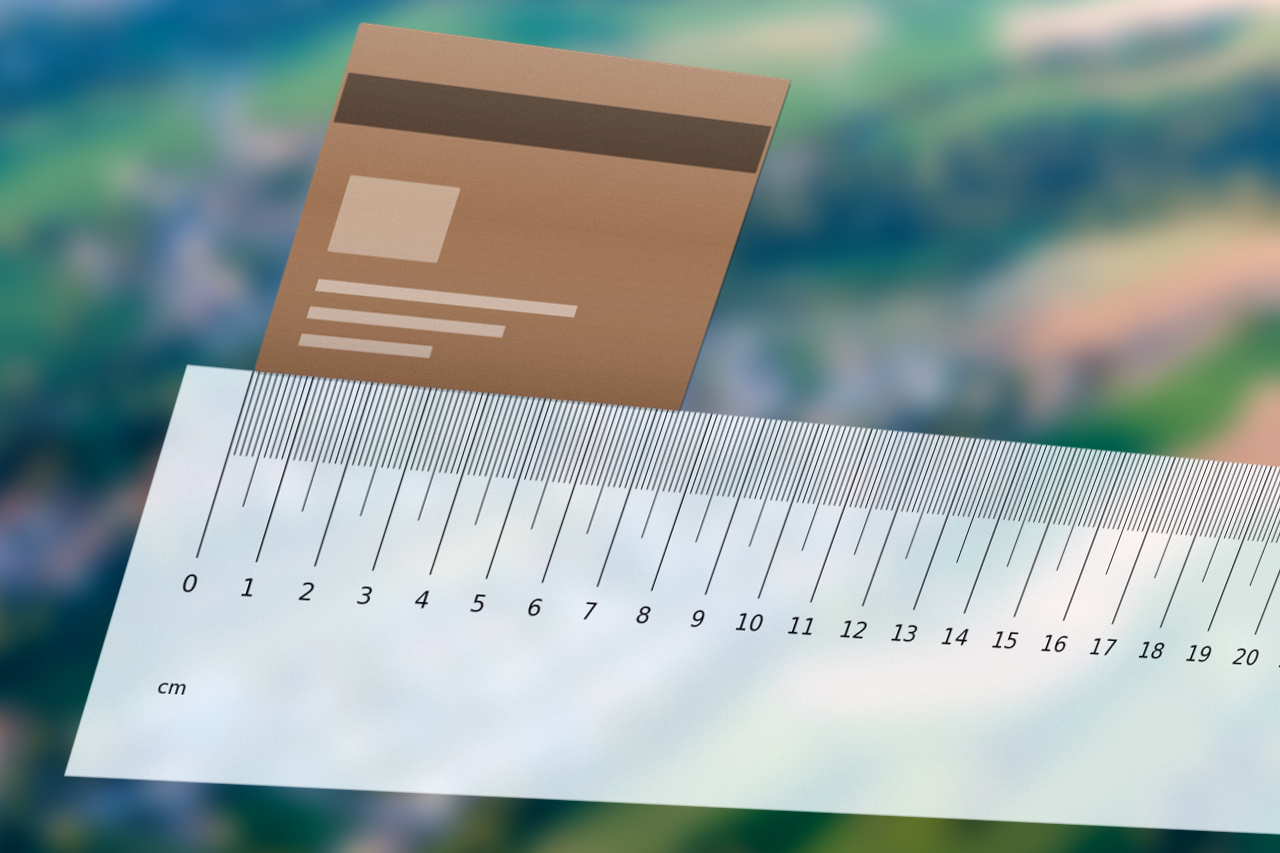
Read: 7.4cm
